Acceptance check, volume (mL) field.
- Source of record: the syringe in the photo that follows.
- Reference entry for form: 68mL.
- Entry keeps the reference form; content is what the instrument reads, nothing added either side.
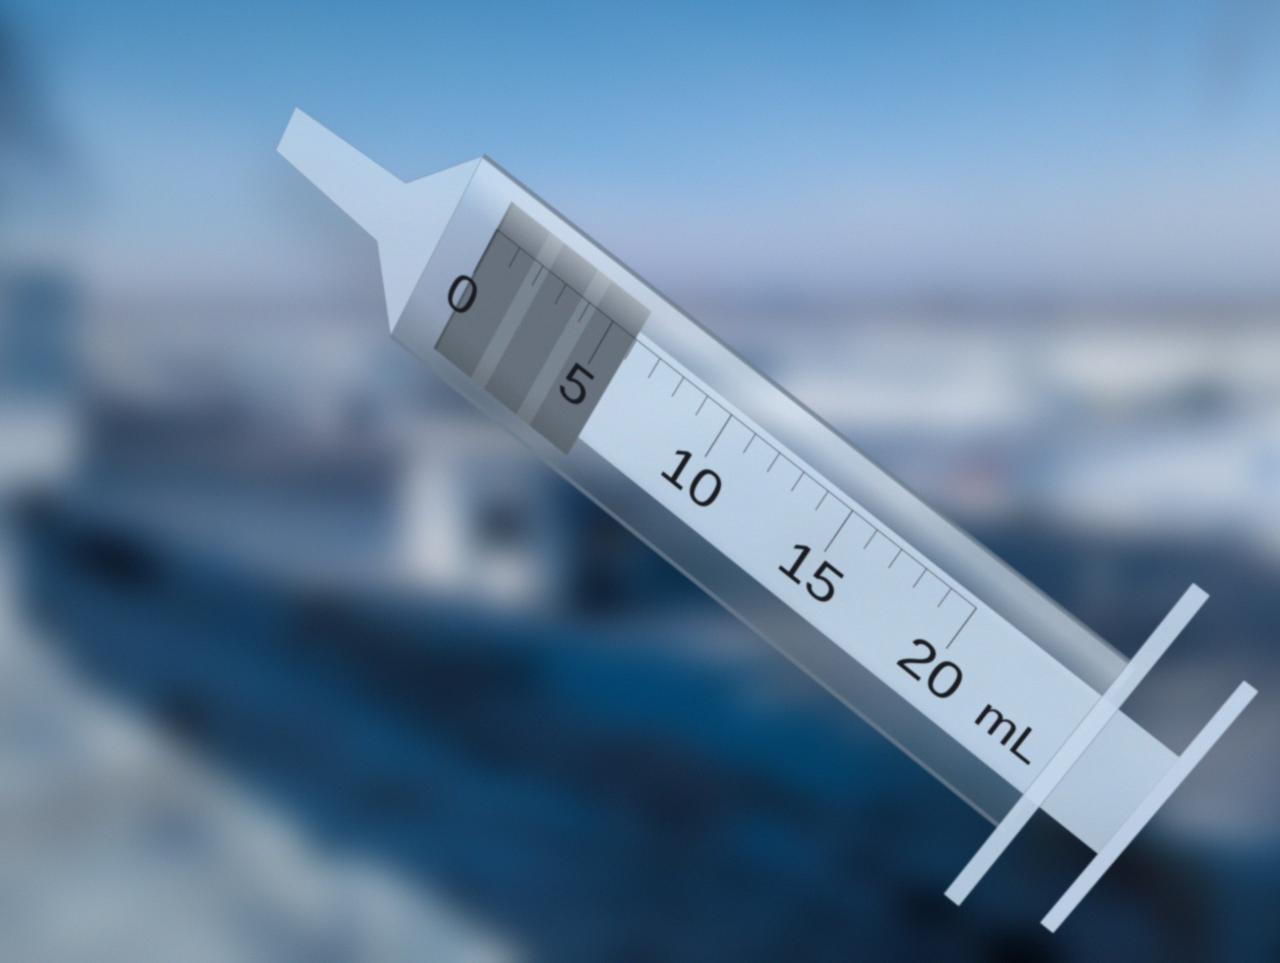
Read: 0mL
